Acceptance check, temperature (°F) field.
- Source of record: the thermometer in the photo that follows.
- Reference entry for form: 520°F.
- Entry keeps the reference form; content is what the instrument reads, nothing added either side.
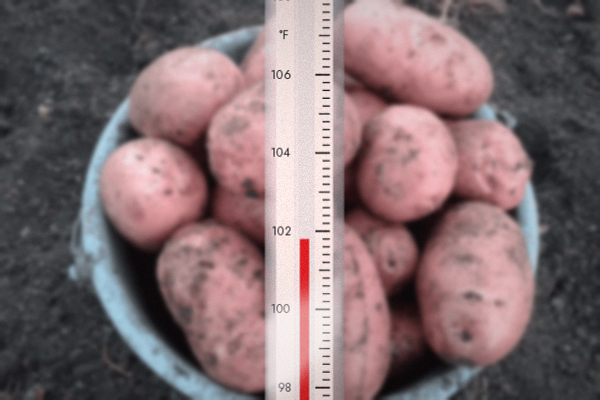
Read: 101.8°F
